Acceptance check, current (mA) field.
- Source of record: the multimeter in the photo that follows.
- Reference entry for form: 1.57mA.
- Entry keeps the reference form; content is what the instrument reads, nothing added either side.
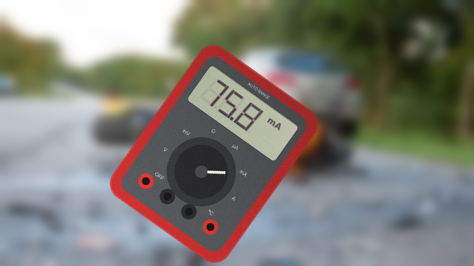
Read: 75.8mA
